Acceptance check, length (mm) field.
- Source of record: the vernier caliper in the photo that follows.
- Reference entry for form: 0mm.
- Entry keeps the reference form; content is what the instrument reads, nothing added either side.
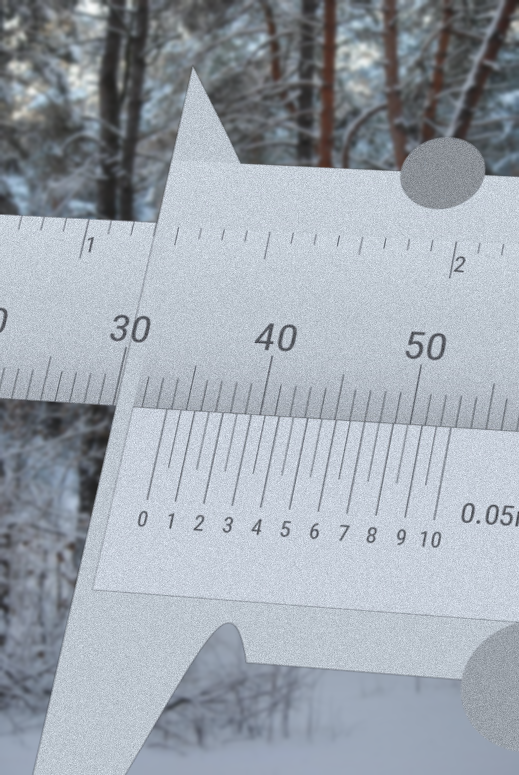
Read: 33.7mm
